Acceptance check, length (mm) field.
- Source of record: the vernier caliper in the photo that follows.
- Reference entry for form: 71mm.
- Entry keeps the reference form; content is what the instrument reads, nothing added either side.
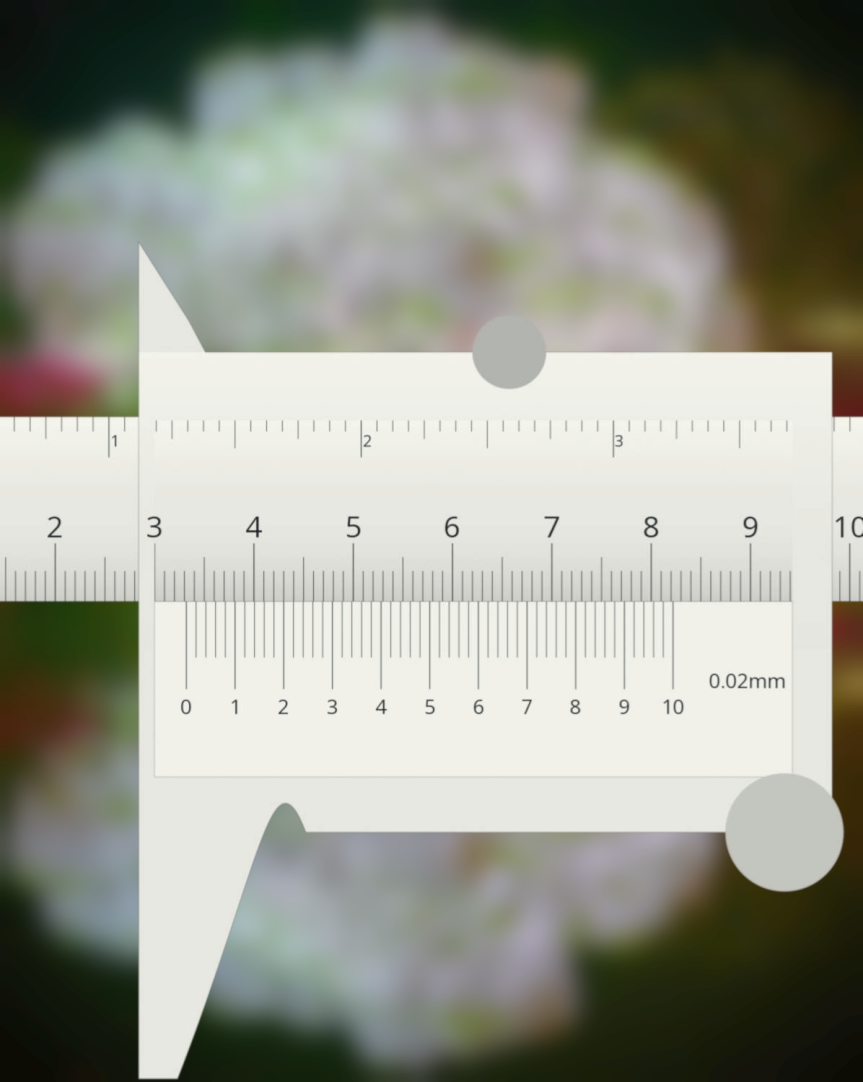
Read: 33.2mm
